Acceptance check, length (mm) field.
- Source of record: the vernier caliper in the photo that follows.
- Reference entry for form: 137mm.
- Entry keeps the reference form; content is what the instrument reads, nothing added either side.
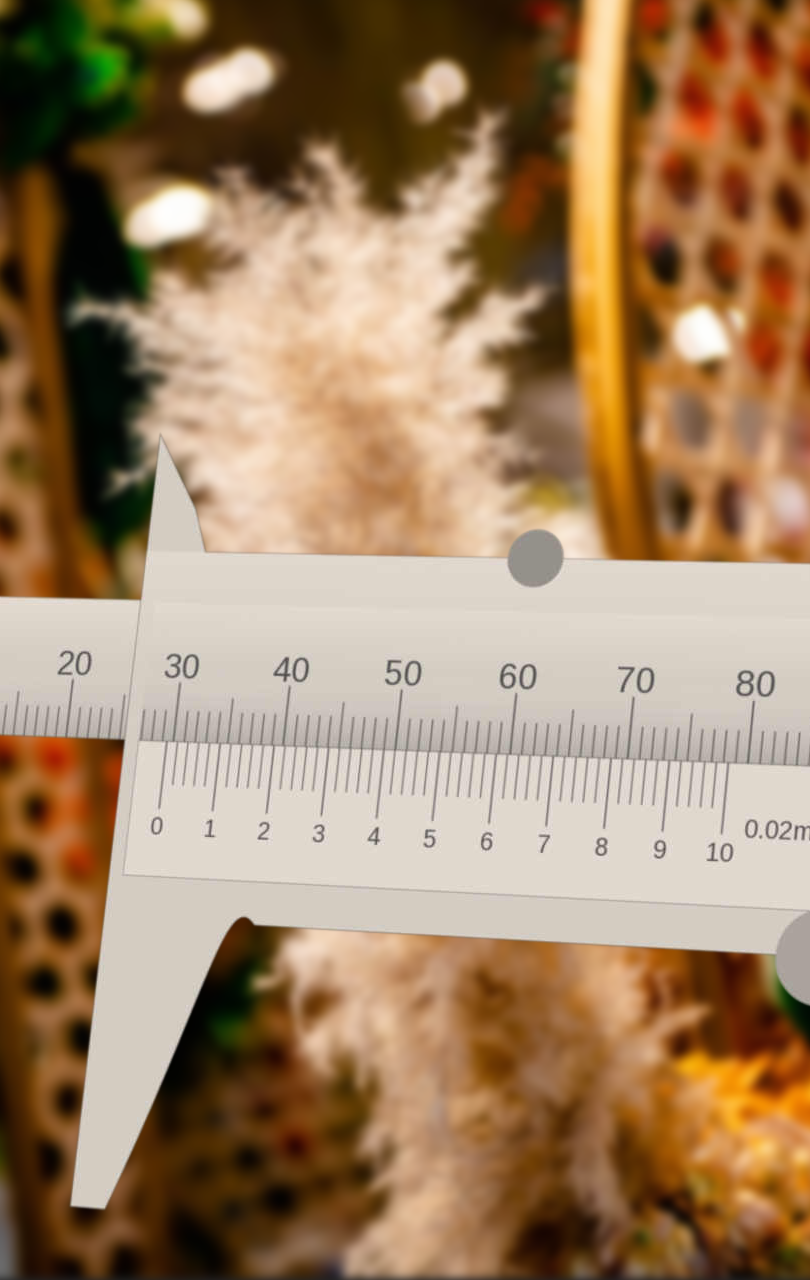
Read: 29.4mm
